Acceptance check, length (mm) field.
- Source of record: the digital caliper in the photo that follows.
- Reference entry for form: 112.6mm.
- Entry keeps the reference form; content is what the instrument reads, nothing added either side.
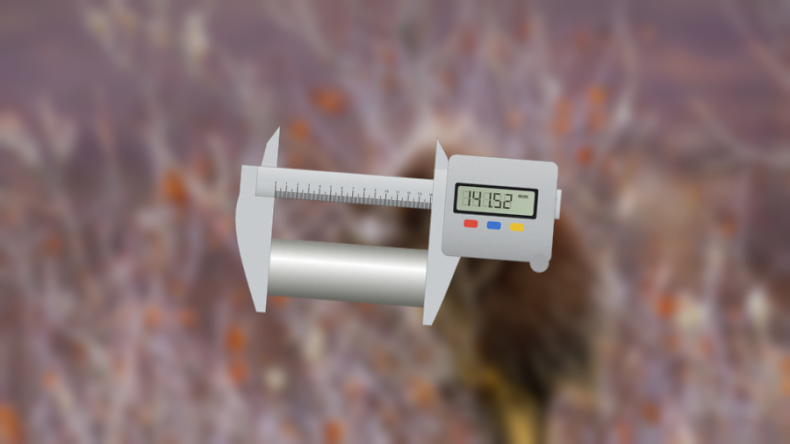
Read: 141.52mm
